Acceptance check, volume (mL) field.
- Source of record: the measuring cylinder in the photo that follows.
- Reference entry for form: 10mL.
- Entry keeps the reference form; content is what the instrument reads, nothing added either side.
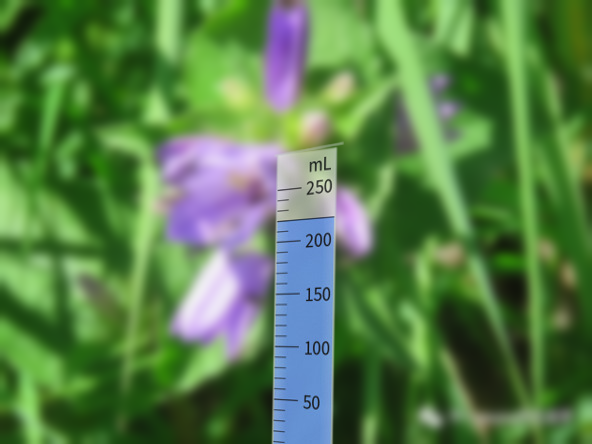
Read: 220mL
